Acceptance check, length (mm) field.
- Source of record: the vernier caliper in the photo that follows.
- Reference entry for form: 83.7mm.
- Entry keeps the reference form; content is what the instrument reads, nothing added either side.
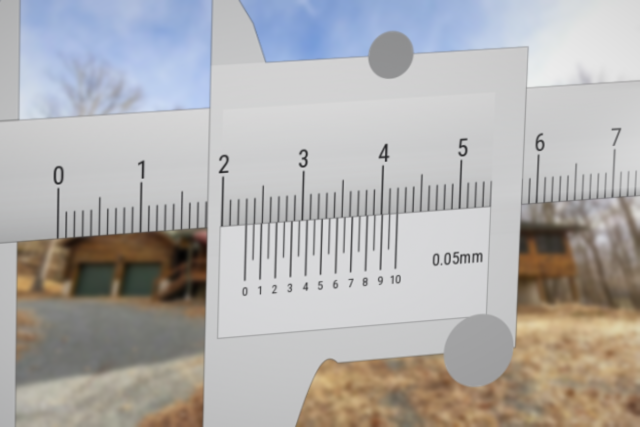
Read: 23.0mm
